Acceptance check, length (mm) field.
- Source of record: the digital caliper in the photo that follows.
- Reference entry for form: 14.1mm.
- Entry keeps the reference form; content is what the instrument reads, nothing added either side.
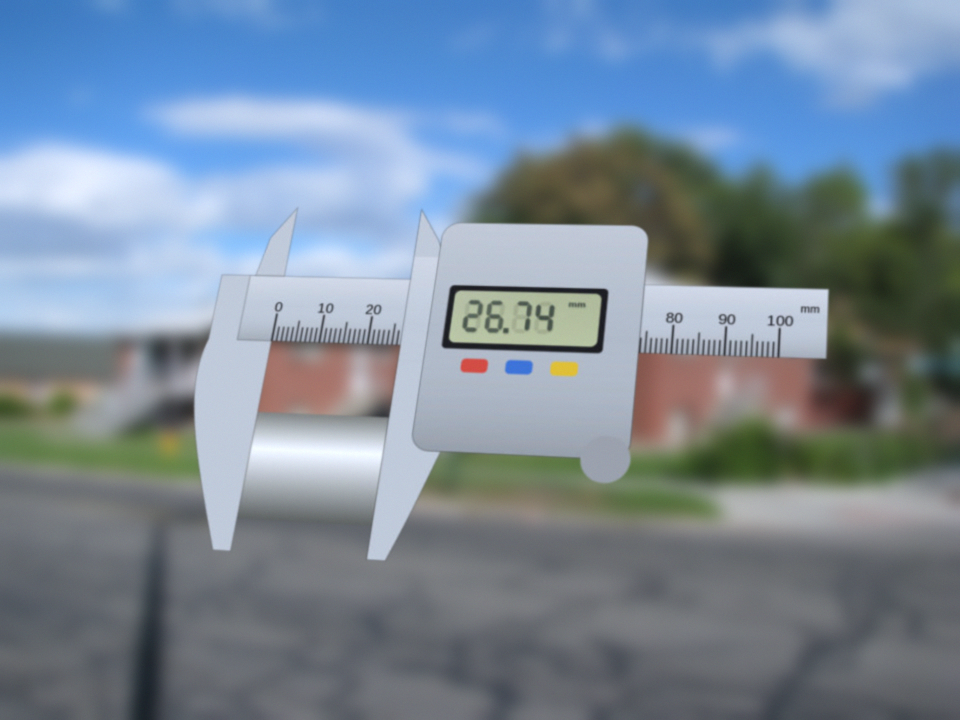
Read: 26.74mm
